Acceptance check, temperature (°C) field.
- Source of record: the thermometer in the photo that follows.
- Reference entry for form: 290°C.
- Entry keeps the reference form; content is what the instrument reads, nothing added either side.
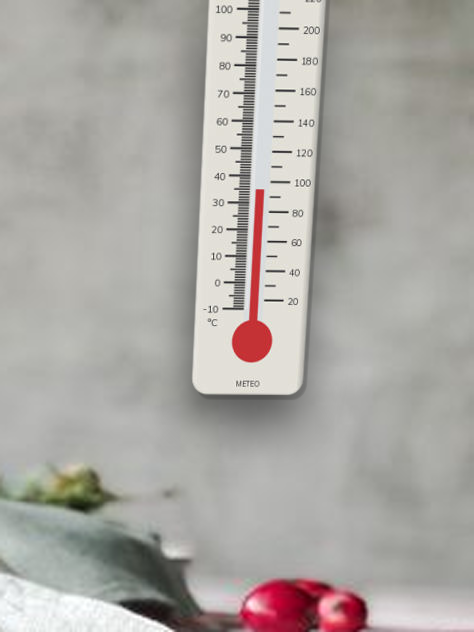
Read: 35°C
